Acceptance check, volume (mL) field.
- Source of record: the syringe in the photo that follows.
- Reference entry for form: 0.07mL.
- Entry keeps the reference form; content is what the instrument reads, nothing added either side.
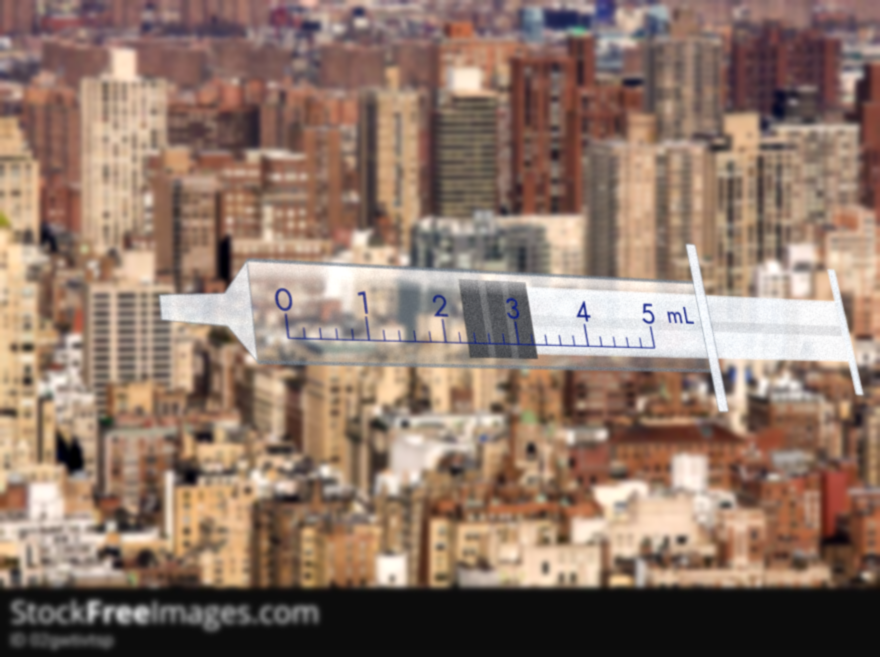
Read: 2.3mL
